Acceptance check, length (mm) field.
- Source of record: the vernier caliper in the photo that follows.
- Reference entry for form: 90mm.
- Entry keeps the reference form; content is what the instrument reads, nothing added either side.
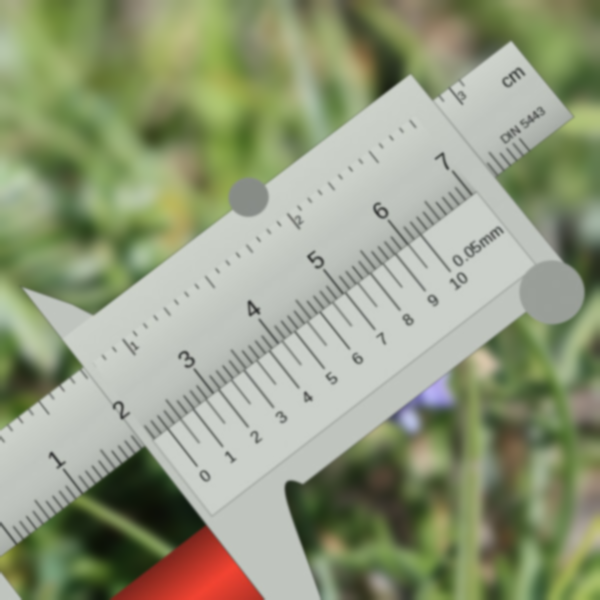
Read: 23.0mm
